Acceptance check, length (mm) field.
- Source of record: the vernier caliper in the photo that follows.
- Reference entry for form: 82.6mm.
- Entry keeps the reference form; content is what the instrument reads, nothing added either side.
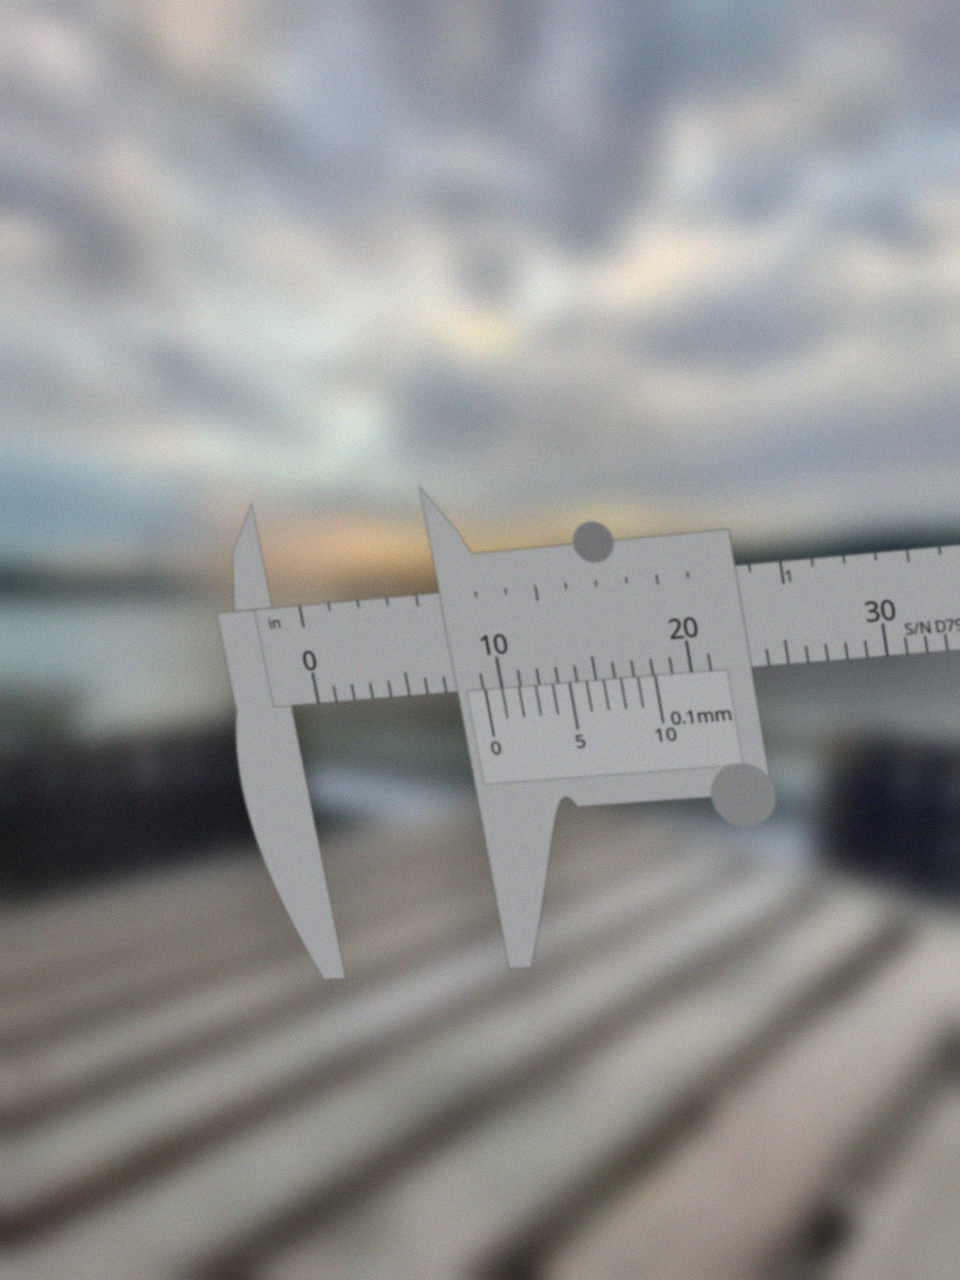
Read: 9.1mm
